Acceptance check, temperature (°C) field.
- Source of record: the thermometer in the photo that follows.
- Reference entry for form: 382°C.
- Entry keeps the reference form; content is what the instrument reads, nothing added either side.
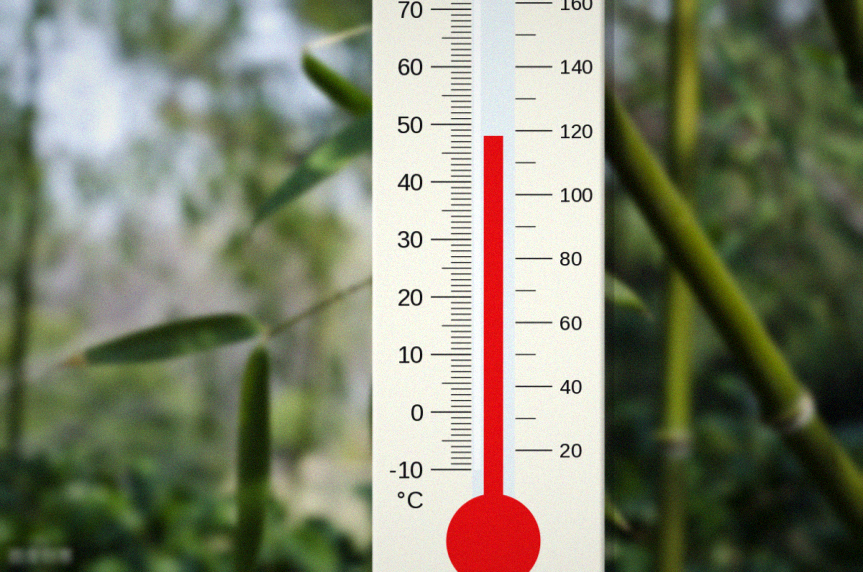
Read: 48°C
